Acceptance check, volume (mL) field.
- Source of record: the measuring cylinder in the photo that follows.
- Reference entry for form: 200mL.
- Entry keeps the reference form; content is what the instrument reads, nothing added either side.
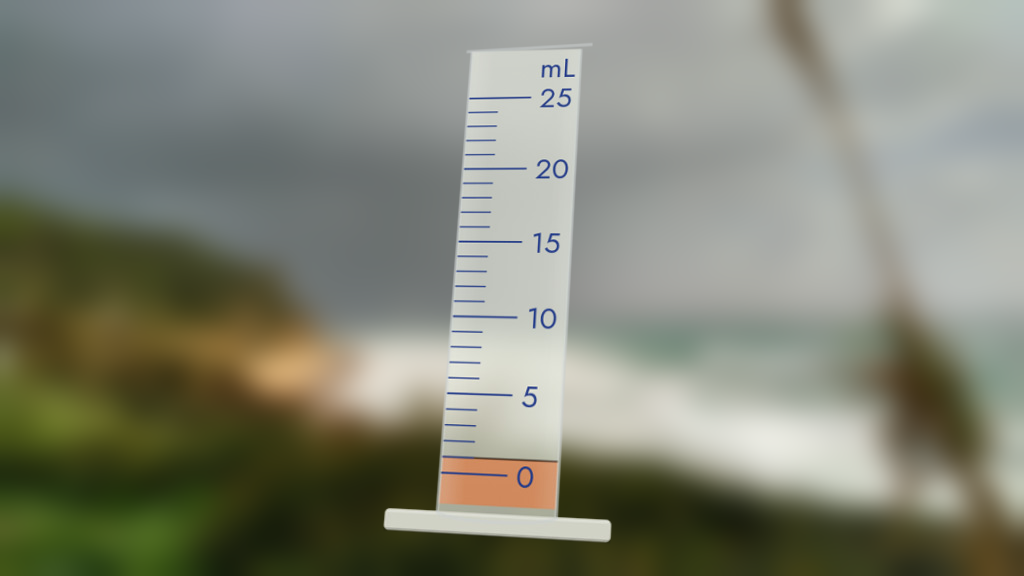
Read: 1mL
